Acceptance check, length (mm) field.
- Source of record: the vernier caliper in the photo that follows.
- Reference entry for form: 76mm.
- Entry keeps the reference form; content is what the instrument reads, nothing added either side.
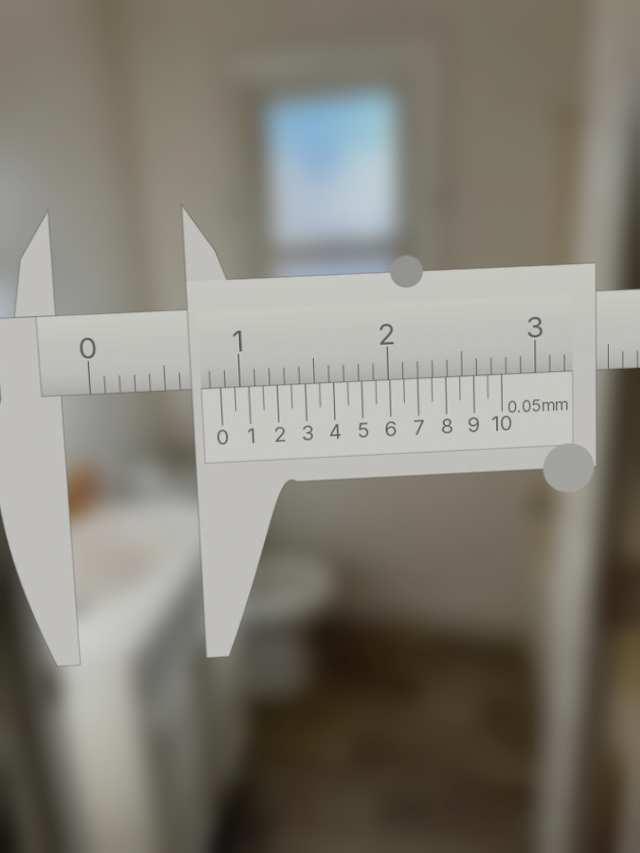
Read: 8.7mm
